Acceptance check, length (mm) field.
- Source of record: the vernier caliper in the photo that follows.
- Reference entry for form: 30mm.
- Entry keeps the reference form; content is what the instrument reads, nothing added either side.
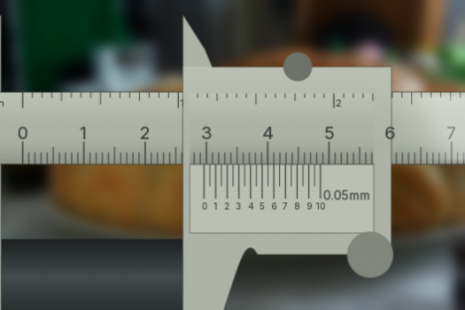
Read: 29.6mm
